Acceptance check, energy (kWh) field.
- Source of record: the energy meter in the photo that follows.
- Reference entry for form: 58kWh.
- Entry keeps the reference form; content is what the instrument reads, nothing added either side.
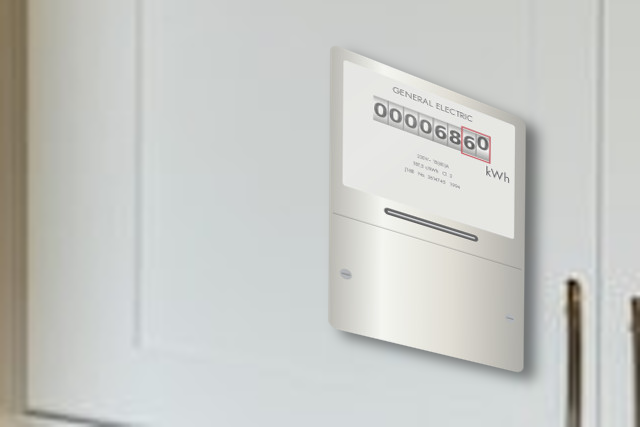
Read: 68.60kWh
